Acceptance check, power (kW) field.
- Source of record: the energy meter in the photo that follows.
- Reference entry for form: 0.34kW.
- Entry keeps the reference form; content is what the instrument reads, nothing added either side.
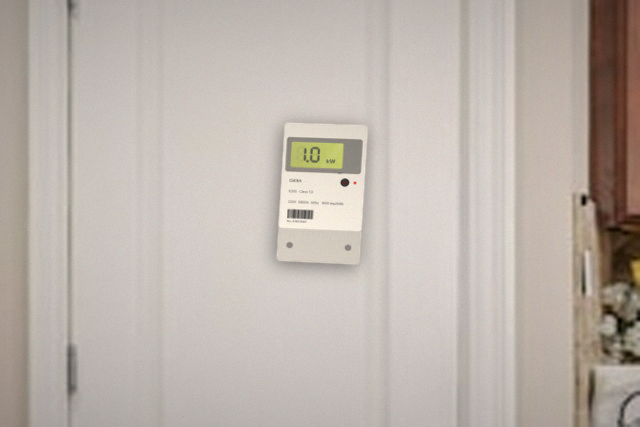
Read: 1.0kW
